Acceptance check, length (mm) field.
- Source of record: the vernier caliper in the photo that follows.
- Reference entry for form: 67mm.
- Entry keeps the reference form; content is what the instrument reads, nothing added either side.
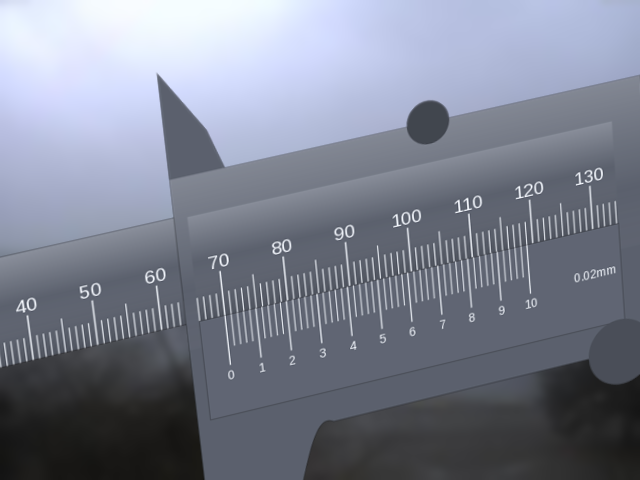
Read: 70.0mm
